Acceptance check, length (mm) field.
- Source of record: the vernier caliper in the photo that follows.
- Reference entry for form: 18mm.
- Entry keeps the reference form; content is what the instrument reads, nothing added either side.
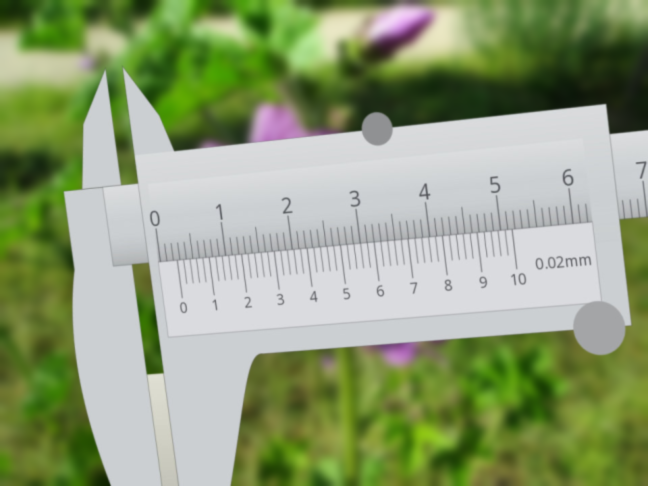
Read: 2.6mm
